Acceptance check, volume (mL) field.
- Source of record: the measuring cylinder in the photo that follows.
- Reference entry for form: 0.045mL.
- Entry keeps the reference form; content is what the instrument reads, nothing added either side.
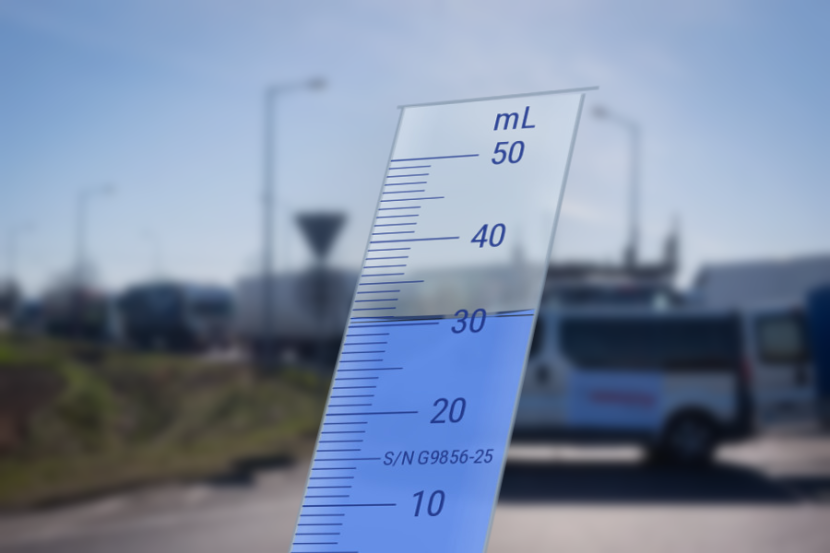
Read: 30.5mL
